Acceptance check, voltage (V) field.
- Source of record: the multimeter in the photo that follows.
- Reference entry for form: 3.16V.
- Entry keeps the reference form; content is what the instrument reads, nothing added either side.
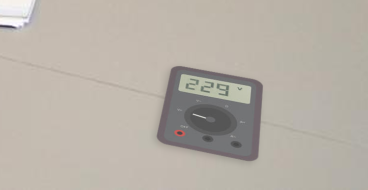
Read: 229V
